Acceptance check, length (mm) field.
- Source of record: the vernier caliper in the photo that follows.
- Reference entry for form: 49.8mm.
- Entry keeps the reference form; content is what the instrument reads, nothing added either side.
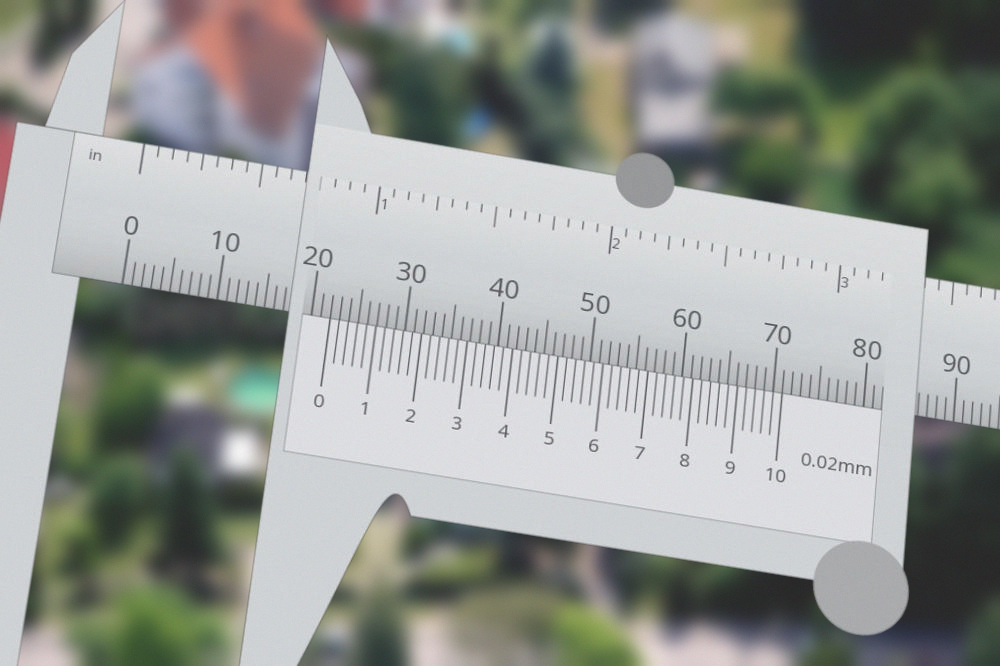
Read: 22.0mm
